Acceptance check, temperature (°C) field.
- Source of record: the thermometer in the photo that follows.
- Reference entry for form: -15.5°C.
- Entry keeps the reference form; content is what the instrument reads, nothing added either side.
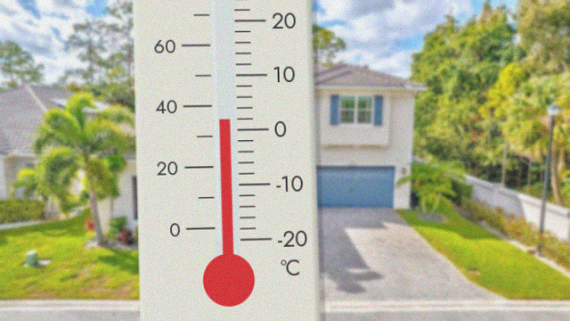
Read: 2°C
